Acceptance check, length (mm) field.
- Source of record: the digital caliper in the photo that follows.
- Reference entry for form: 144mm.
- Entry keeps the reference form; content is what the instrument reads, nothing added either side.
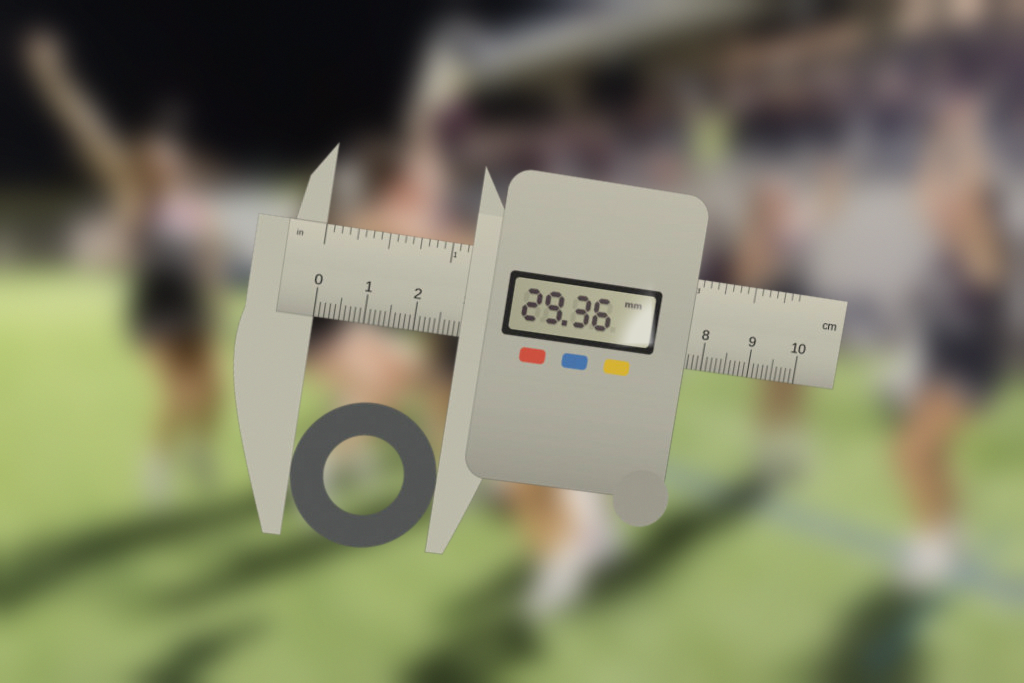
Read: 29.36mm
